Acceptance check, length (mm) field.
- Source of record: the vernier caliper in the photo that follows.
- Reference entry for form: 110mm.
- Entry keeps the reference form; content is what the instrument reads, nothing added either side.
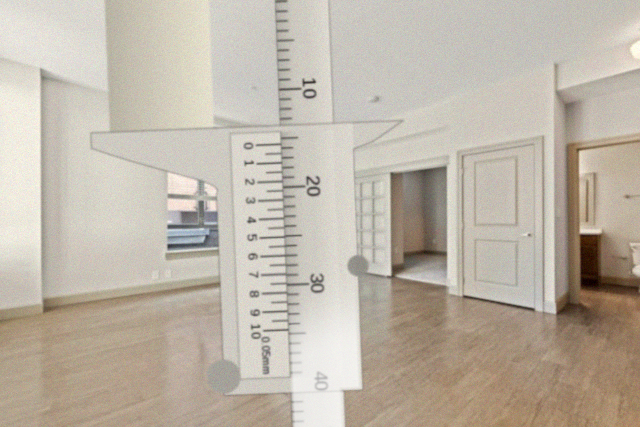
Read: 15.6mm
